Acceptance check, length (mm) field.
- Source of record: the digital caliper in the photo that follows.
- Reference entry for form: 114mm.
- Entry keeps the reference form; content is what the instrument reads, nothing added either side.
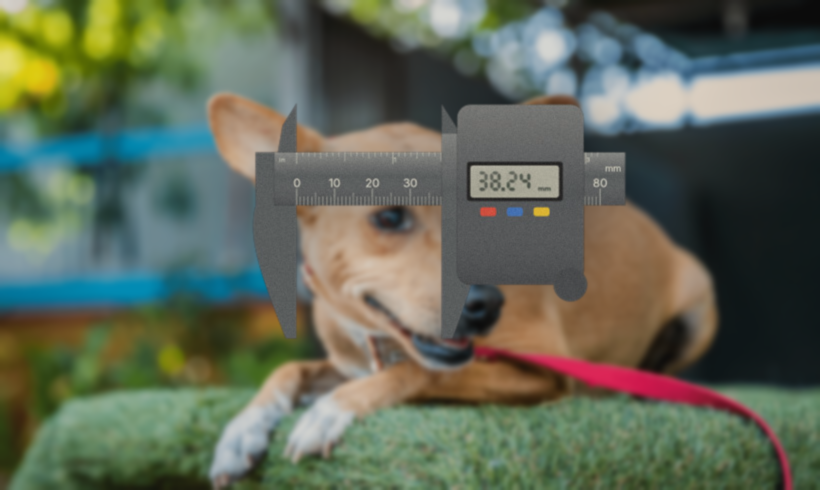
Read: 38.24mm
